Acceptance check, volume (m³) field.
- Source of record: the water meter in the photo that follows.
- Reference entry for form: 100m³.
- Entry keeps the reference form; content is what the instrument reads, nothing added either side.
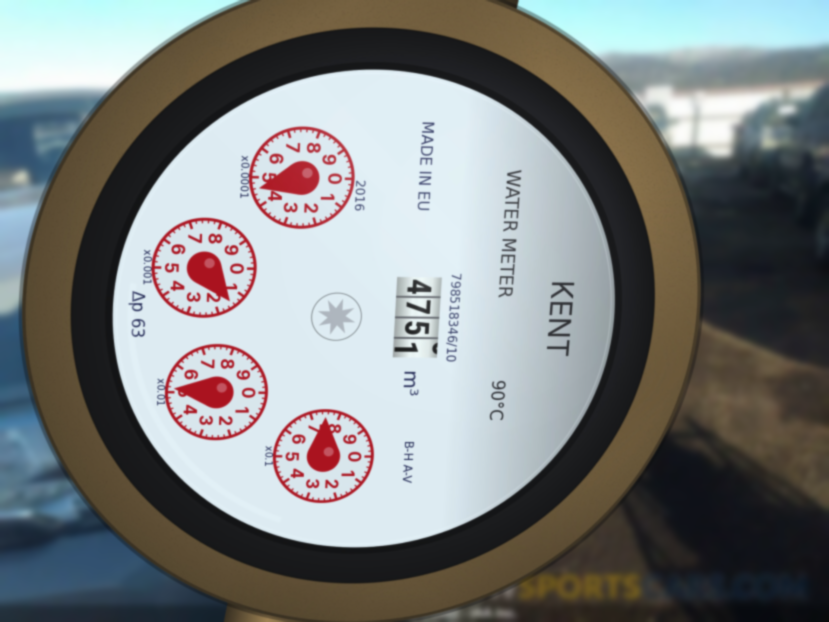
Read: 4750.7514m³
